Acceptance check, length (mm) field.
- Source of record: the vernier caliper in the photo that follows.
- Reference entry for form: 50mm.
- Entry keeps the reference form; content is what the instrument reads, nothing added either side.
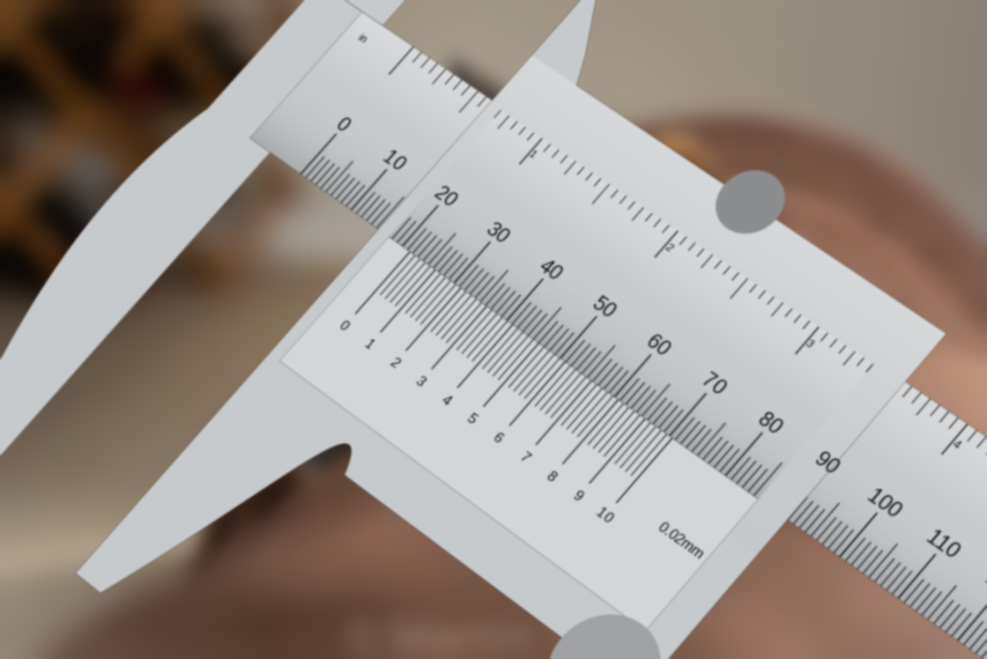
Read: 21.5mm
